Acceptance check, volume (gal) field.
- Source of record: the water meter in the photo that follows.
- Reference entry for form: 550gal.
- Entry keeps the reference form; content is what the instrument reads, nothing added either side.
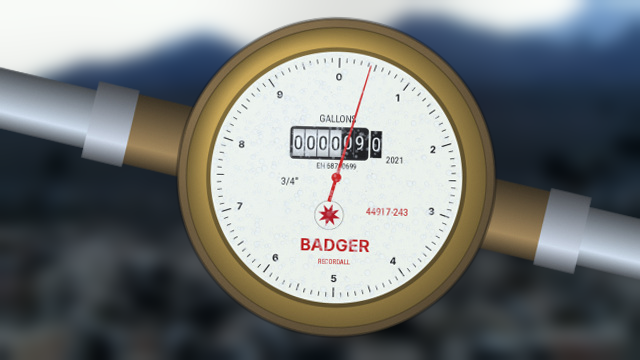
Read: 90.4gal
